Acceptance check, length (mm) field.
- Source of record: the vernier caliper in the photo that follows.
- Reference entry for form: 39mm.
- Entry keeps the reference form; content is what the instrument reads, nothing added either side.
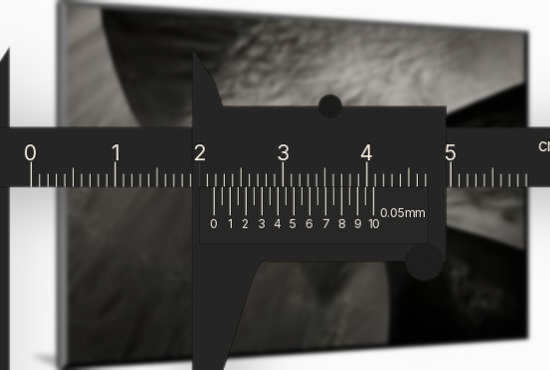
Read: 21.8mm
